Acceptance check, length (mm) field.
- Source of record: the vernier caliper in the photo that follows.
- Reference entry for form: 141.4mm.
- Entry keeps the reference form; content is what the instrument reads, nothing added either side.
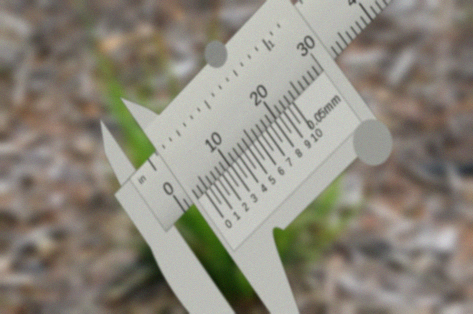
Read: 4.5mm
